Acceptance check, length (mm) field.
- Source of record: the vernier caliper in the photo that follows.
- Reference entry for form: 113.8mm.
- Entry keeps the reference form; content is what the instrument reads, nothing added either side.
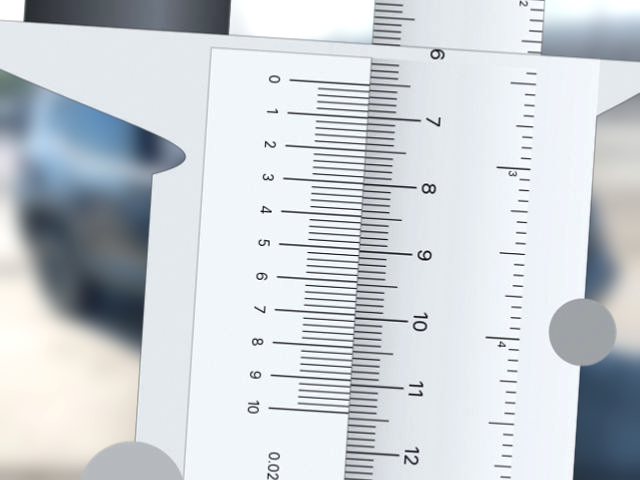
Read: 65.2mm
